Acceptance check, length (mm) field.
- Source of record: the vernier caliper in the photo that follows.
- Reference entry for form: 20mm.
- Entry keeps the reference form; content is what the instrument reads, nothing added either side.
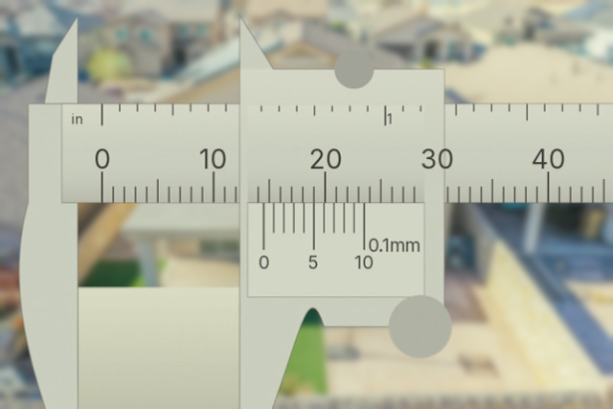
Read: 14.5mm
